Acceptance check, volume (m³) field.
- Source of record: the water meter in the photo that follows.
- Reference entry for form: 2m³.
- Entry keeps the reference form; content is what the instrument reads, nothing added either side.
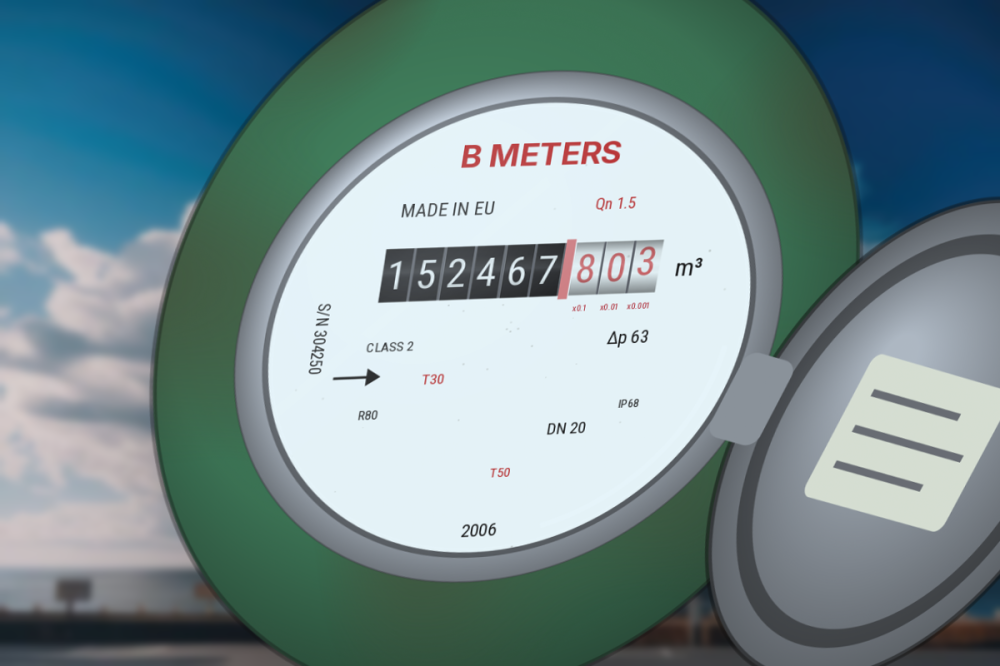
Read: 152467.803m³
